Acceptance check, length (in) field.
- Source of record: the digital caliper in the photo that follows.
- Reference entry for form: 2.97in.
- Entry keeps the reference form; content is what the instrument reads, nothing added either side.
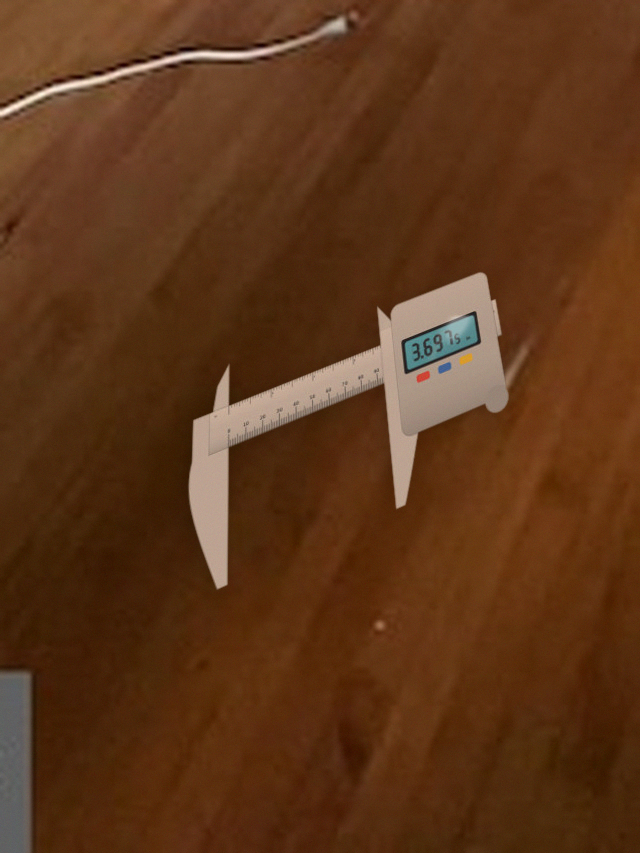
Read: 3.6975in
